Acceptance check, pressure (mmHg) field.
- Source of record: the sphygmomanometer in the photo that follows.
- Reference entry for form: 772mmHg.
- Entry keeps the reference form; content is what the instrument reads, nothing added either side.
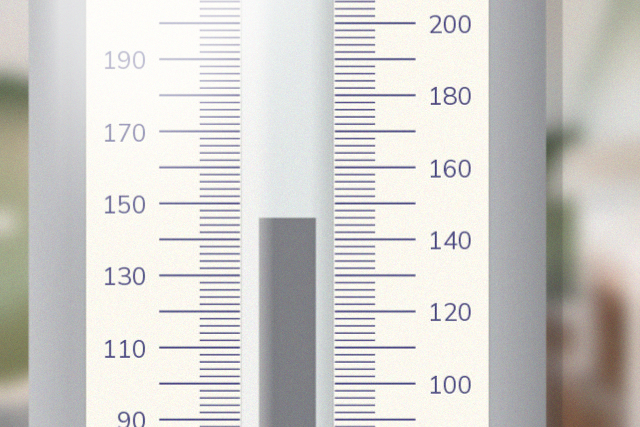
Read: 146mmHg
